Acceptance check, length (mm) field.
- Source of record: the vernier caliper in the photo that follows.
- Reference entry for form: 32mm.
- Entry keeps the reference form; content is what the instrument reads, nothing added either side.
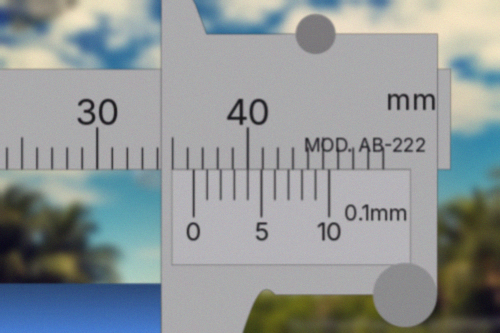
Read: 36.4mm
